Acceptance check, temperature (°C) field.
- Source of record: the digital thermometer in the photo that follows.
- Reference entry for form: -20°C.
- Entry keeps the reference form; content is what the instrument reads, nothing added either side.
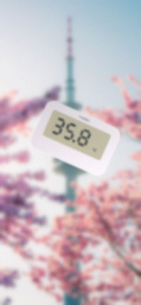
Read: 35.8°C
